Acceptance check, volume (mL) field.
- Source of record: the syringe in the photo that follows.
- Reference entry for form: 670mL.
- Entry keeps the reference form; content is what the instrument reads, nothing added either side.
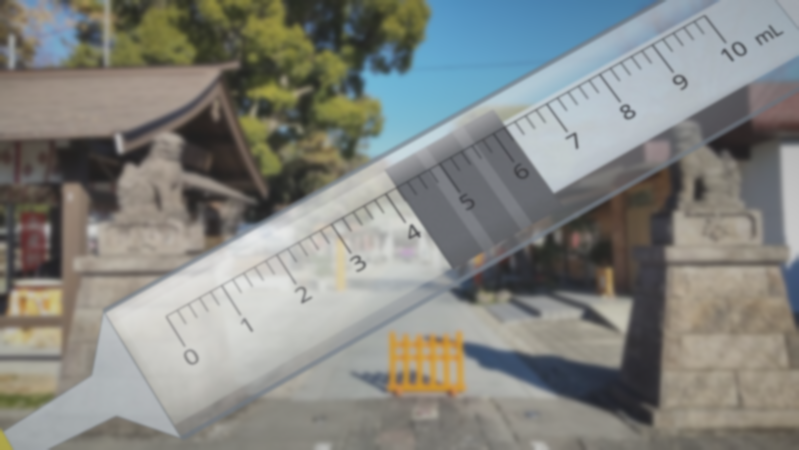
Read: 4.2mL
